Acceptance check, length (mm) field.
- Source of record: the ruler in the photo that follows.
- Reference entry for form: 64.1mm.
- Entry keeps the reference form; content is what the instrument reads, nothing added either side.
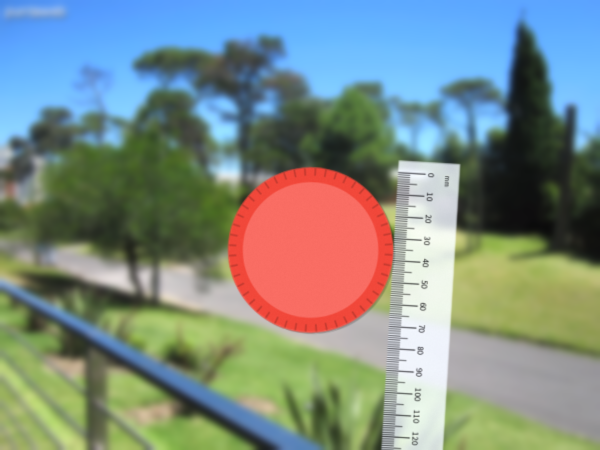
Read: 75mm
